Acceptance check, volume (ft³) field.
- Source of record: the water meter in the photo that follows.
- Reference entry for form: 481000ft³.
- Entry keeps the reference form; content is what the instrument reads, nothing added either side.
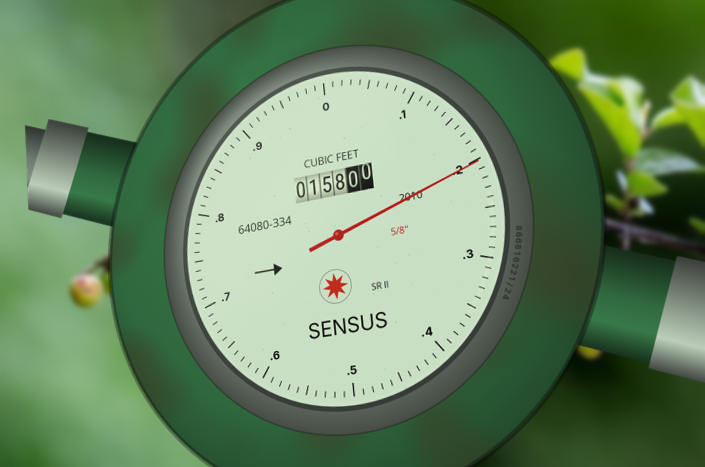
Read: 15800.20ft³
